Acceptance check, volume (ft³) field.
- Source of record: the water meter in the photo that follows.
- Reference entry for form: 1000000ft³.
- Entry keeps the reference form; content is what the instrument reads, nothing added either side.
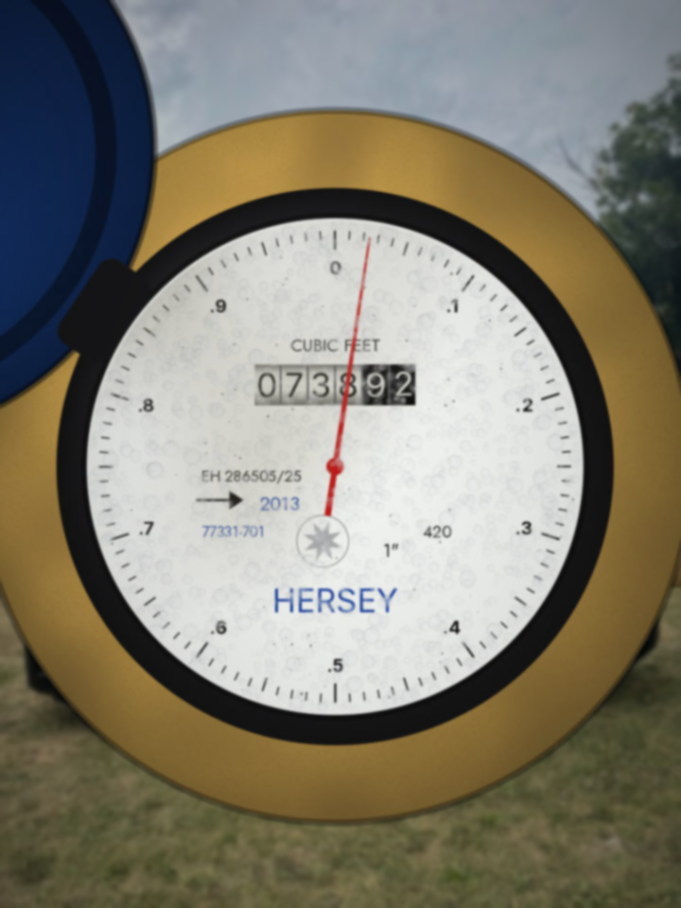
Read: 73892.02ft³
